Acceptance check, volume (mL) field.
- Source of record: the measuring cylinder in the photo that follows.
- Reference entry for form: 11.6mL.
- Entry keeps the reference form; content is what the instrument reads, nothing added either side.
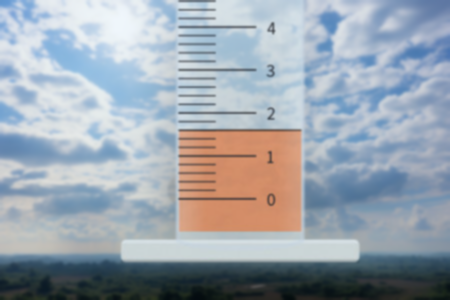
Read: 1.6mL
